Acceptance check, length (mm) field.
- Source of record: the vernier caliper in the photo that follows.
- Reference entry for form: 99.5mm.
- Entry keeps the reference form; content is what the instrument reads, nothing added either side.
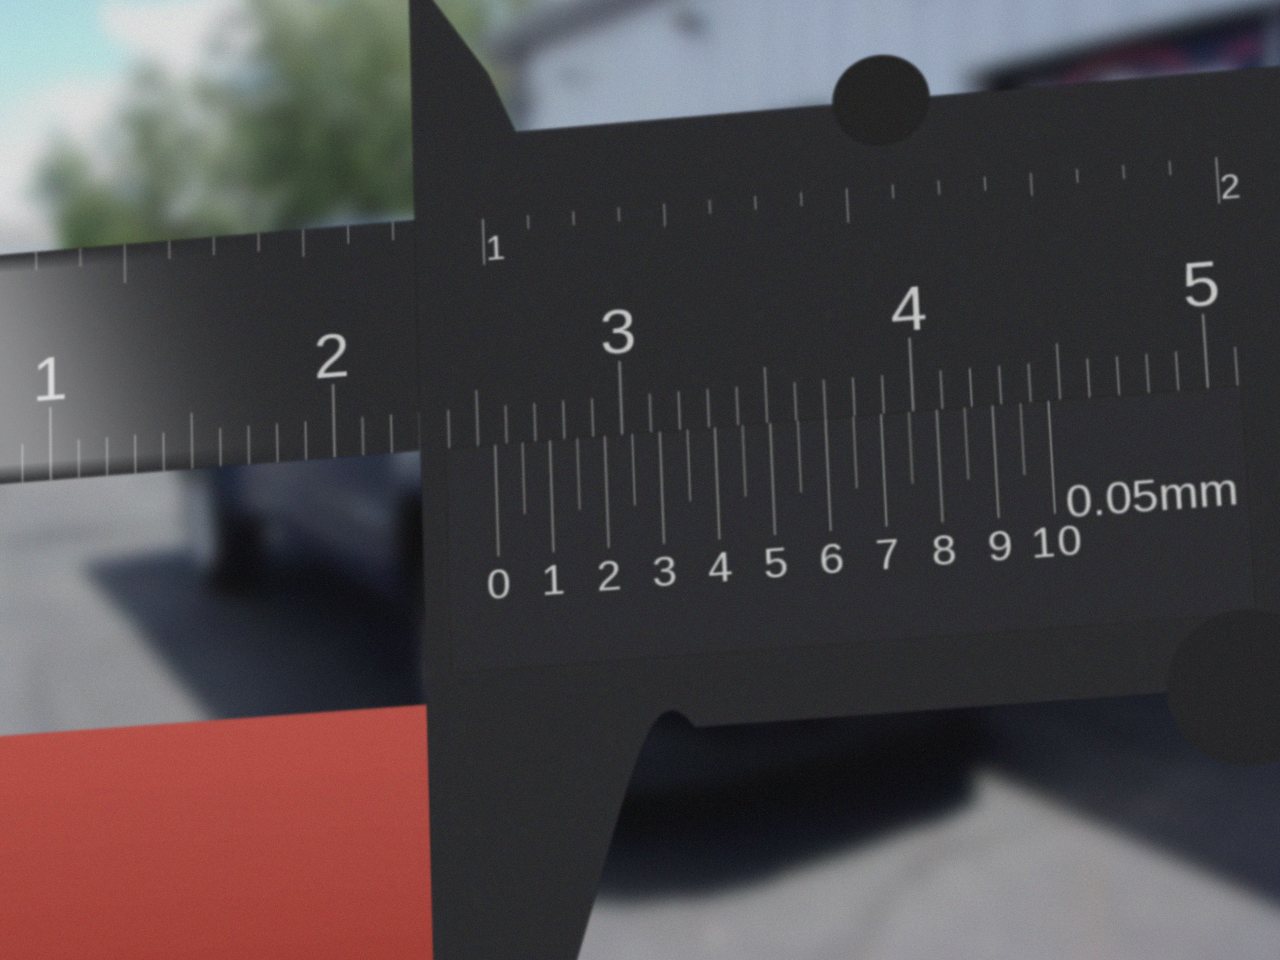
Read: 25.6mm
